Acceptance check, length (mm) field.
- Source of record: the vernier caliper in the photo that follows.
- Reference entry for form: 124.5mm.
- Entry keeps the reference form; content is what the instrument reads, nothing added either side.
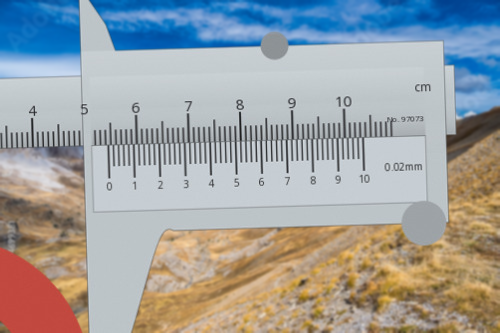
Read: 54.5mm
